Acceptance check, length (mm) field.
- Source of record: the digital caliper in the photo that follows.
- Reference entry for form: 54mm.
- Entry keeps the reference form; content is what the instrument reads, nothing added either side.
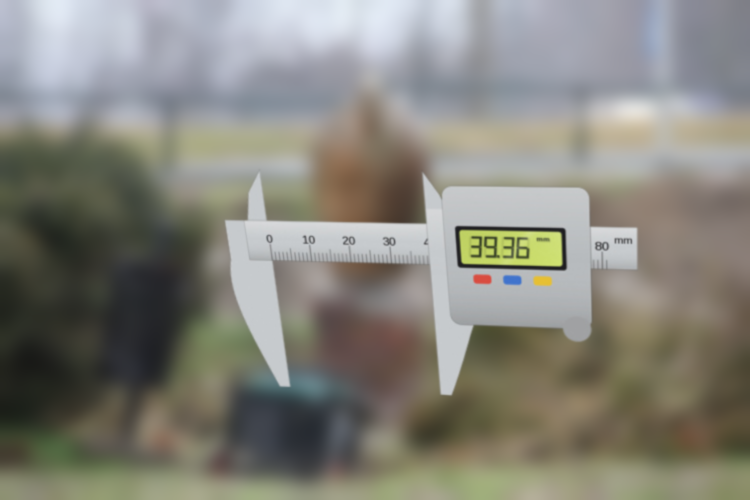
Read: 39.36mm
